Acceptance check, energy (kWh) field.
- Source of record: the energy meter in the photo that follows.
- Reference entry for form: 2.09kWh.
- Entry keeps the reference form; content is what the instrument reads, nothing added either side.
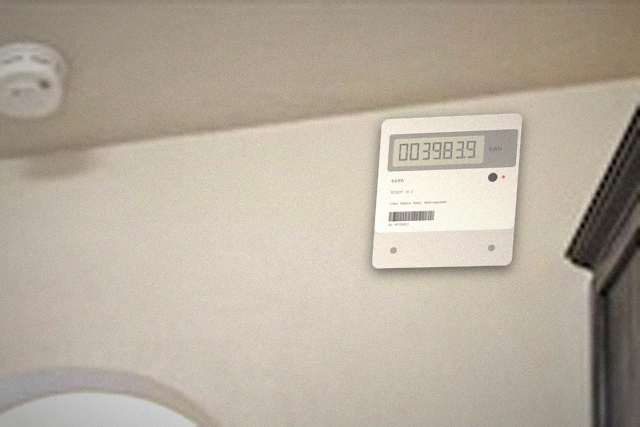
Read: 3983.9kWh
